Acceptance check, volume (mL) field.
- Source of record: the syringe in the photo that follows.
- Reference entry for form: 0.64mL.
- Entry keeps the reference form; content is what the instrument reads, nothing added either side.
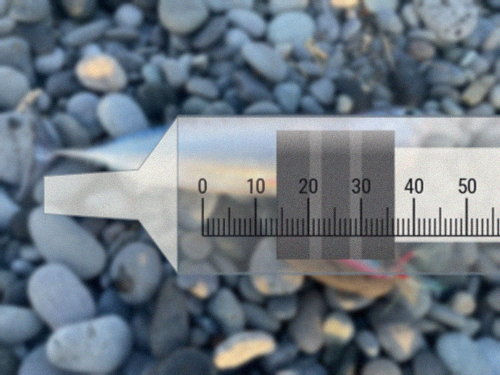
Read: 14mL
